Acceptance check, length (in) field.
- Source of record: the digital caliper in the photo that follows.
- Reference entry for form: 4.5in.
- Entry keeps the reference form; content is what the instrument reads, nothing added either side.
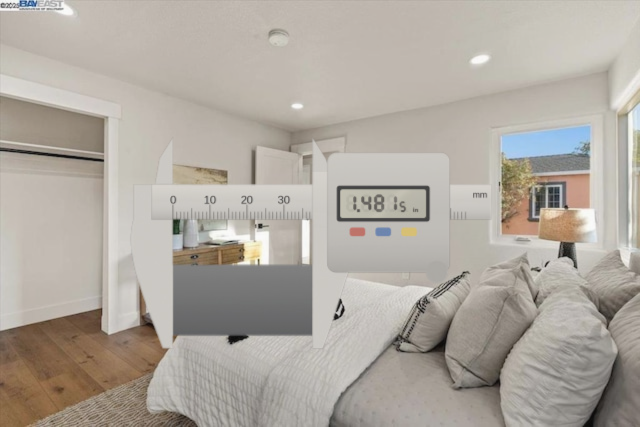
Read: 1.4815in
